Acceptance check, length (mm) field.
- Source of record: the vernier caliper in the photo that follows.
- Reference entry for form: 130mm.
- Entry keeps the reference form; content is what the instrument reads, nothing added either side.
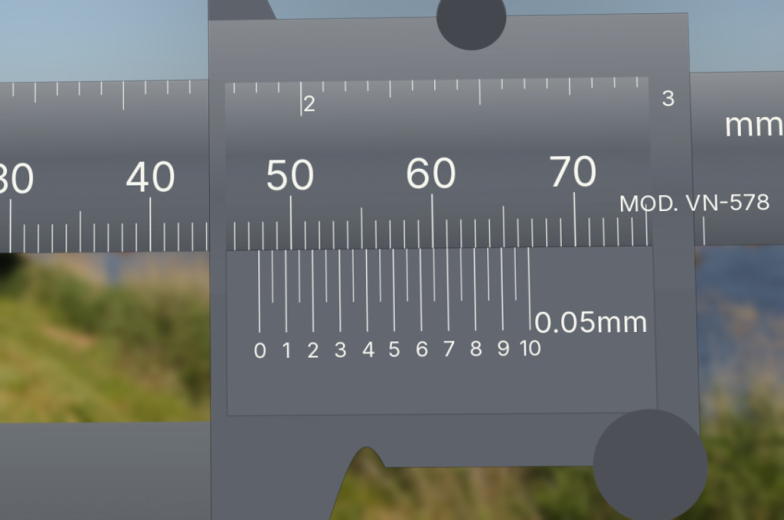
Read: 47.7mm
